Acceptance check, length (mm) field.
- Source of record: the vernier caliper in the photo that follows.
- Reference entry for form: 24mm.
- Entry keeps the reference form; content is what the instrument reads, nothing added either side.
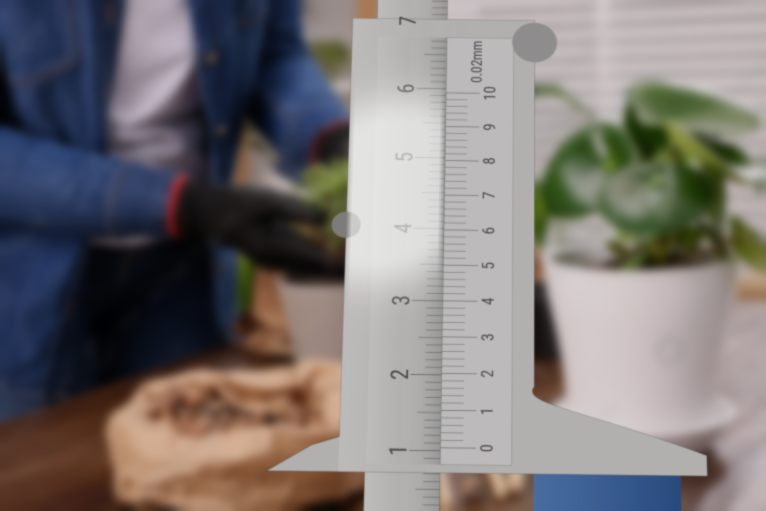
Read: 10.4mm
